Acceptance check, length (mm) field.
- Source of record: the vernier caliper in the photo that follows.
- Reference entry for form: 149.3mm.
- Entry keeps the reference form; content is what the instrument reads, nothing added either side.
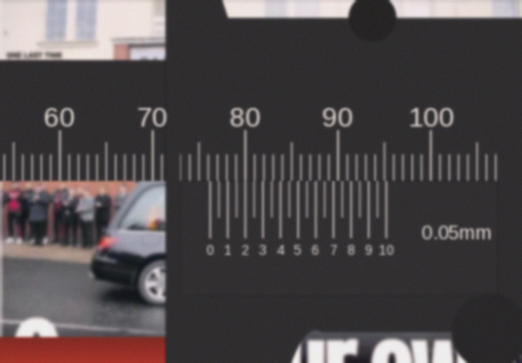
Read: 76.2mm
